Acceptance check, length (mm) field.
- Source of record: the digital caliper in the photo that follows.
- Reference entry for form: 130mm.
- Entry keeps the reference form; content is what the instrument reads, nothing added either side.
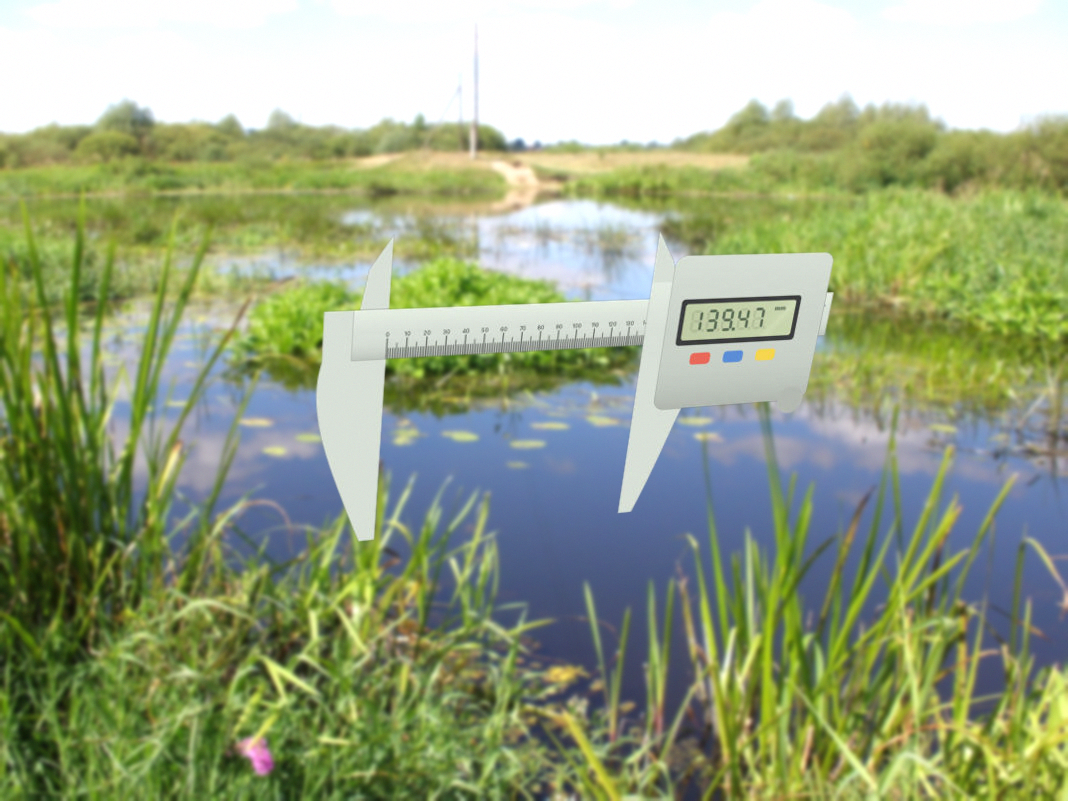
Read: 139.47mm
